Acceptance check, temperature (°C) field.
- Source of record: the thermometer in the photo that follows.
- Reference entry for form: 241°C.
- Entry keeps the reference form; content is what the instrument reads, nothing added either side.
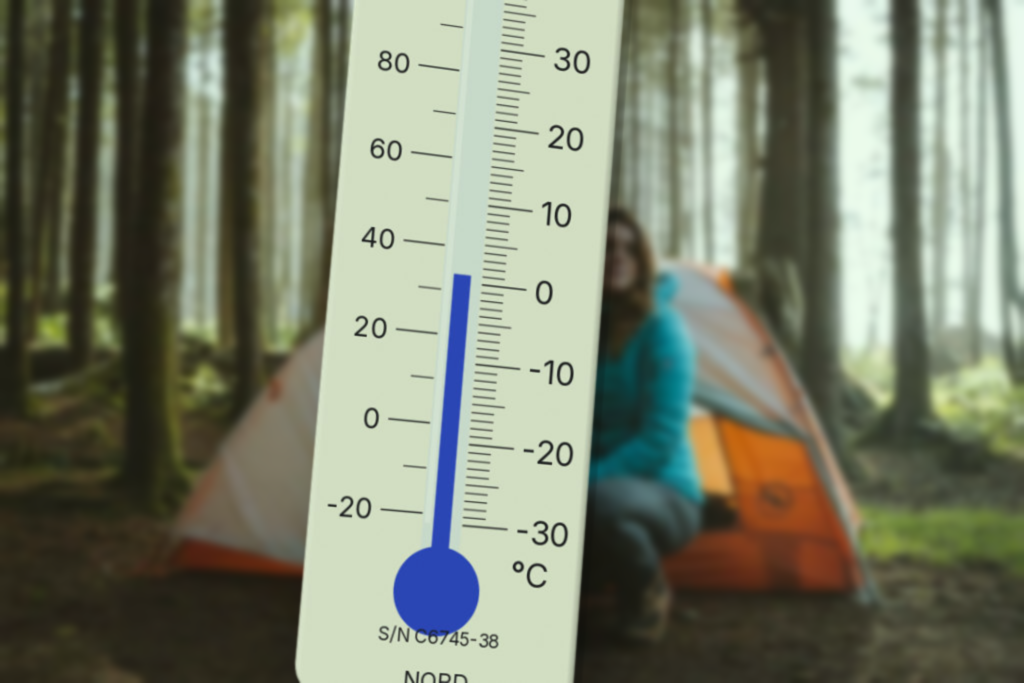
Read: 1°C
